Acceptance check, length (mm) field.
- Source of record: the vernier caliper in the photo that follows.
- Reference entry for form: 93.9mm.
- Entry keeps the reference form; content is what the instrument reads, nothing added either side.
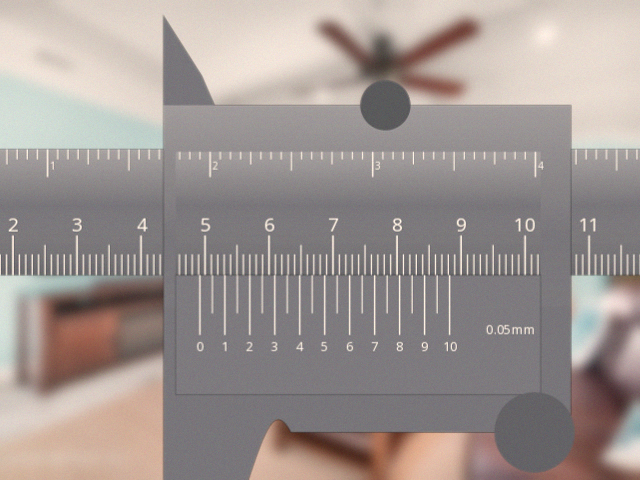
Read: 49.2mm
